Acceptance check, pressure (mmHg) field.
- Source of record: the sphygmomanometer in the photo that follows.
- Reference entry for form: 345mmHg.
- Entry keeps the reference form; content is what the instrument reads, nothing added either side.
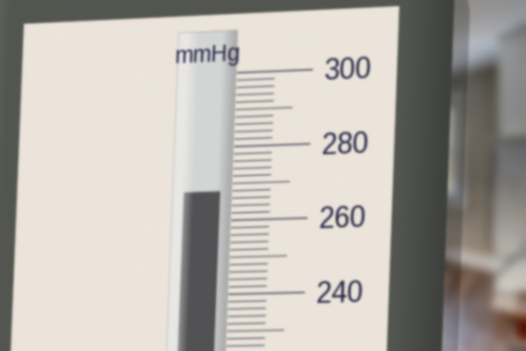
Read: 268mmHg
